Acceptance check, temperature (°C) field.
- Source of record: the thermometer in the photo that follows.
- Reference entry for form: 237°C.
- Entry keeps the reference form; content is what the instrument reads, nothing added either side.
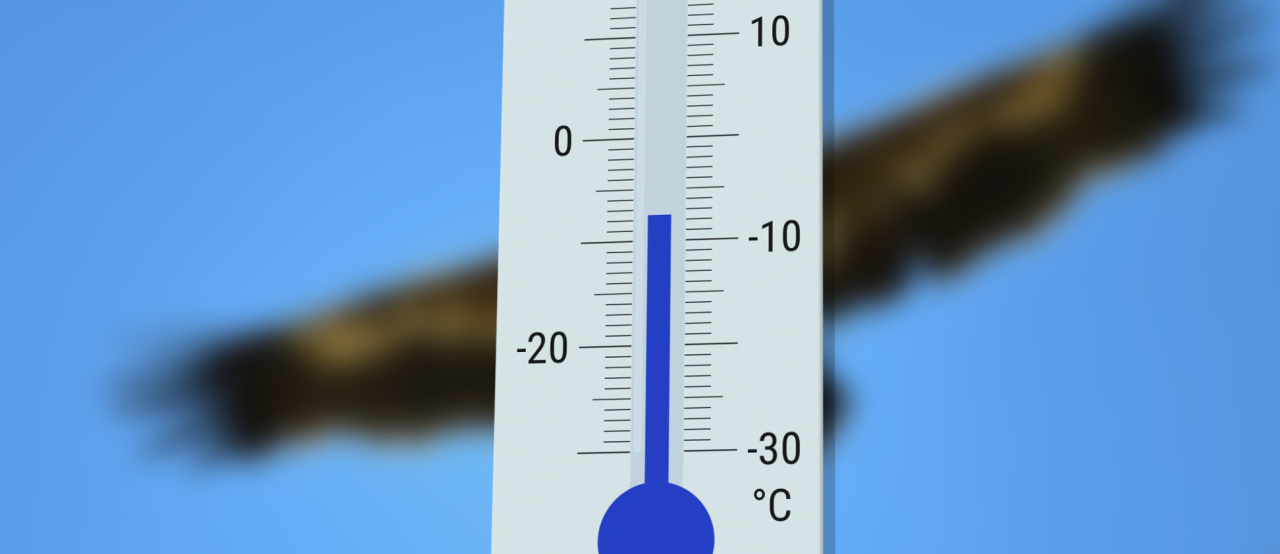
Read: -7.5°C
